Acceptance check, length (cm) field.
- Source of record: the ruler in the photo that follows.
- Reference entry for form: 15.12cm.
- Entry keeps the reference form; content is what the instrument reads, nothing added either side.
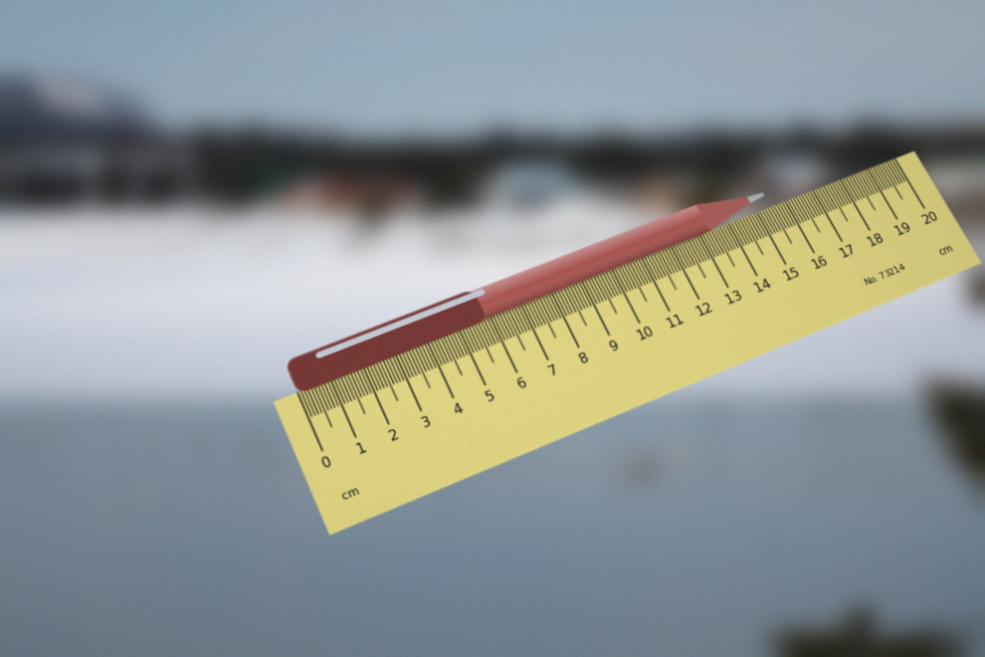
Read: 15.5cm
